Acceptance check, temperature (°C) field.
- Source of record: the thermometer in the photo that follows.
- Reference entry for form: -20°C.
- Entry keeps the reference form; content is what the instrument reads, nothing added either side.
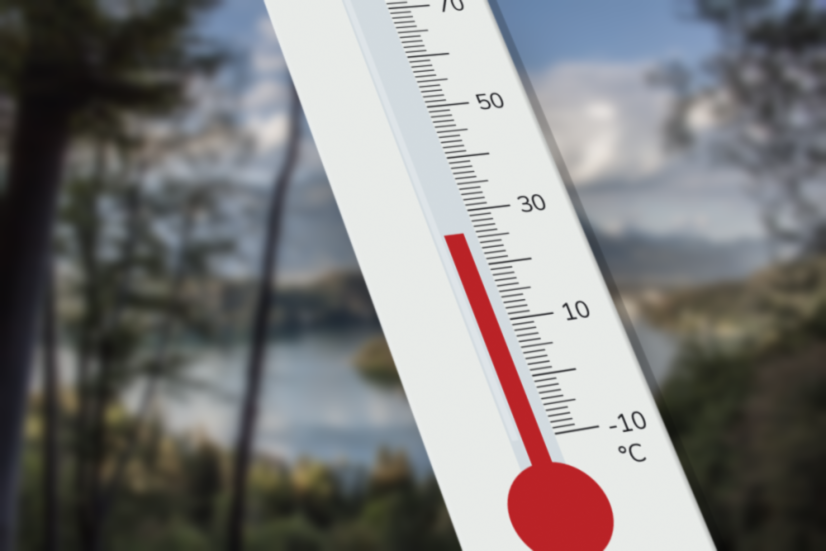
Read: 26°C
